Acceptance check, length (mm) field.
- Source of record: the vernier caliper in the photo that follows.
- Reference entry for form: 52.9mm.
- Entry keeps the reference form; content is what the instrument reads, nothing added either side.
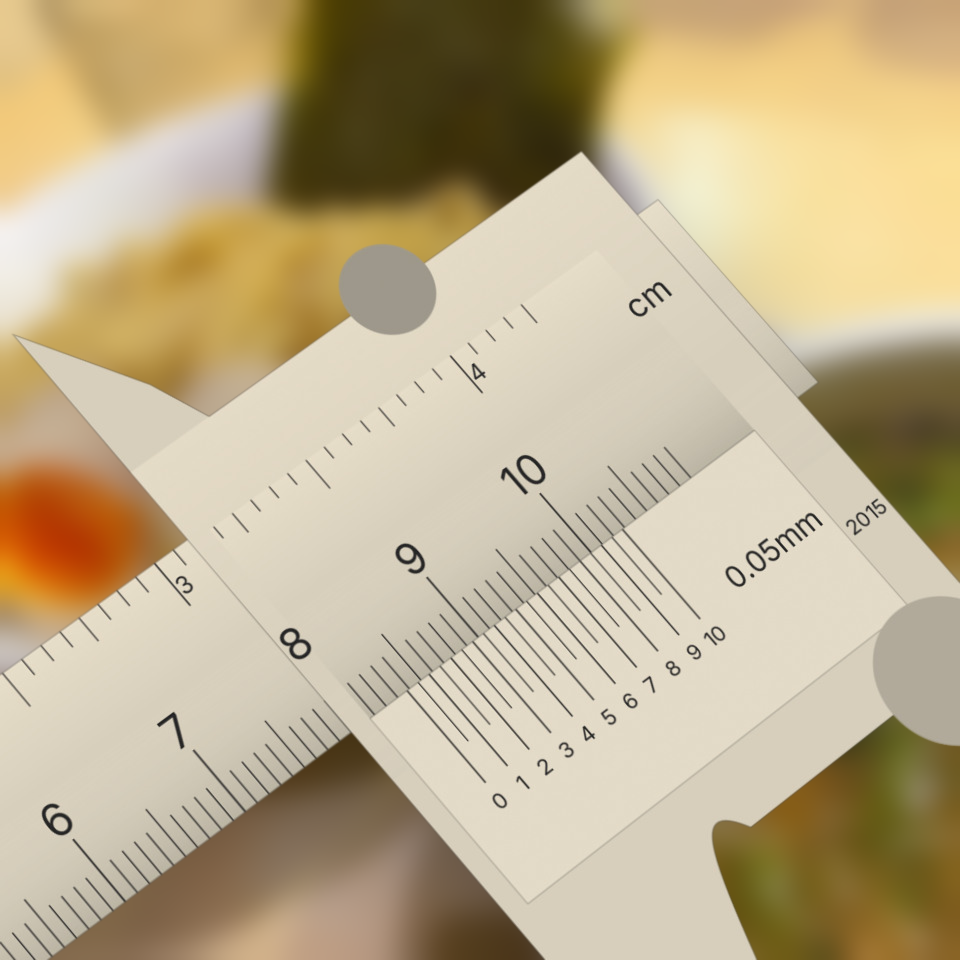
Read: 83.8mm
